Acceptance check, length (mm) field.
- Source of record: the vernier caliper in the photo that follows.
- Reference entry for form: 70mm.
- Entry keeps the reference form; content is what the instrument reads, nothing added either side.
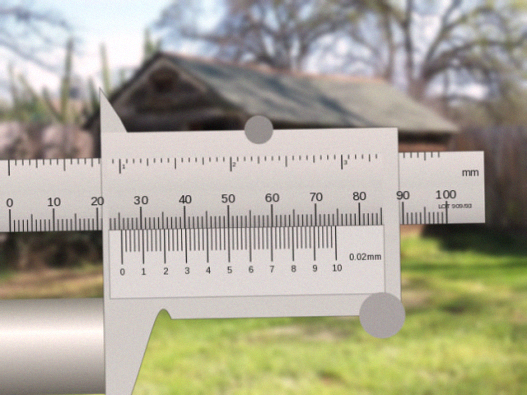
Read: 25.5mm
